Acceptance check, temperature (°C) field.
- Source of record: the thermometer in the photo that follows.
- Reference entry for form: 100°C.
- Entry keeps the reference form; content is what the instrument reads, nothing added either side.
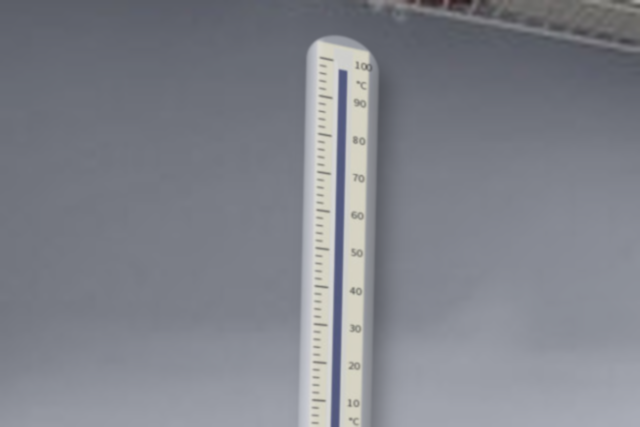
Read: 98°C
